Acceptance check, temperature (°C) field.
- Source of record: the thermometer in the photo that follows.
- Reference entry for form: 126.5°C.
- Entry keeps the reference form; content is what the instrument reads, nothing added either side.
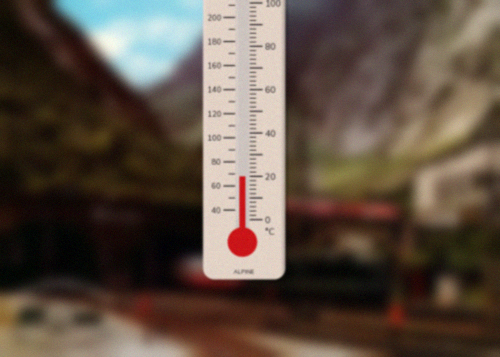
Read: 20°C
